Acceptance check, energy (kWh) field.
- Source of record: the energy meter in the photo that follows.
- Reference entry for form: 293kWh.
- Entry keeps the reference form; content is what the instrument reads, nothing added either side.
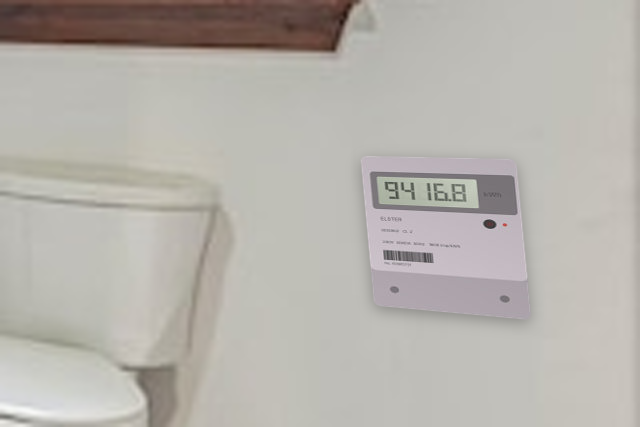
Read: 9416.8kWh
